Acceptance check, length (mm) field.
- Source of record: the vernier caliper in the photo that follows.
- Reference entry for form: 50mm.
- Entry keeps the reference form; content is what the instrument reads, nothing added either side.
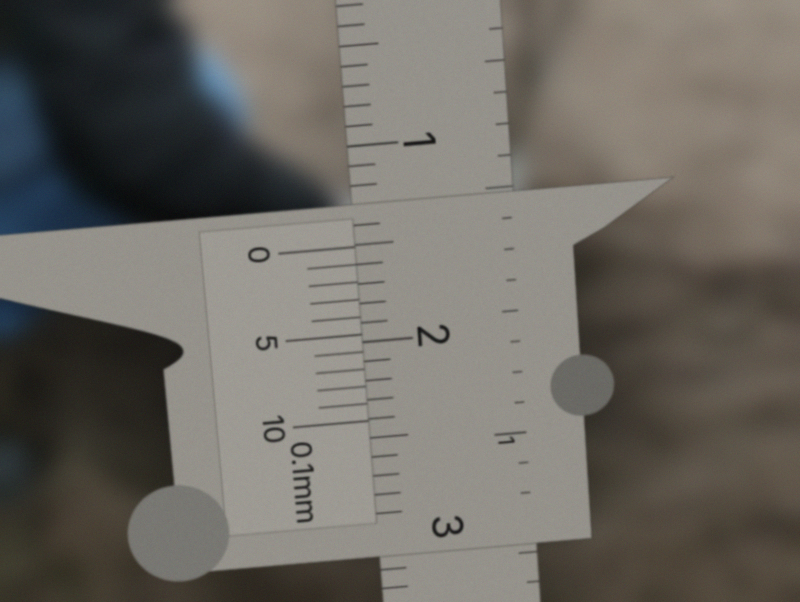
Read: 15.1mm
